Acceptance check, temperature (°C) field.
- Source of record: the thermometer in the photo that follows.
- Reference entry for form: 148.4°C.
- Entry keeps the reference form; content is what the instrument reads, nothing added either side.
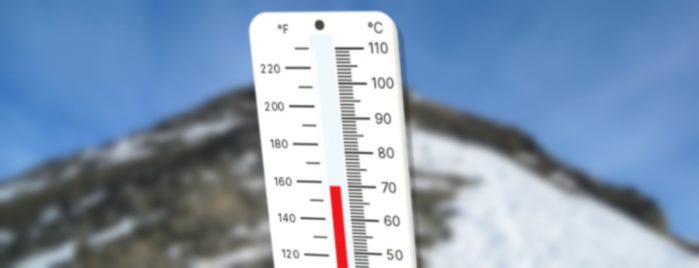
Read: 70°C
